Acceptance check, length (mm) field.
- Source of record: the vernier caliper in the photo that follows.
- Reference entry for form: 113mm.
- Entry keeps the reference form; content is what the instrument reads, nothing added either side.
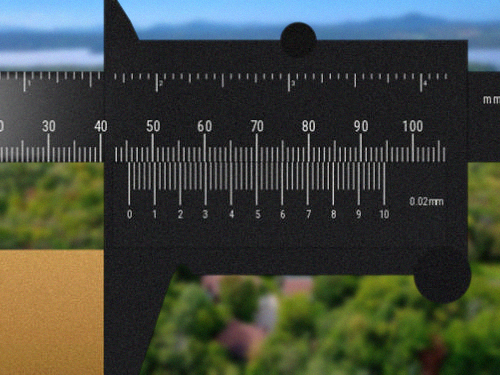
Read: 45.5mm
